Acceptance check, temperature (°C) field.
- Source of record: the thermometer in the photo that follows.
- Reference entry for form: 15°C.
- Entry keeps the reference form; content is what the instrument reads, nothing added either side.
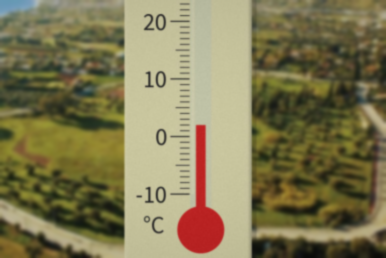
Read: 2°C
